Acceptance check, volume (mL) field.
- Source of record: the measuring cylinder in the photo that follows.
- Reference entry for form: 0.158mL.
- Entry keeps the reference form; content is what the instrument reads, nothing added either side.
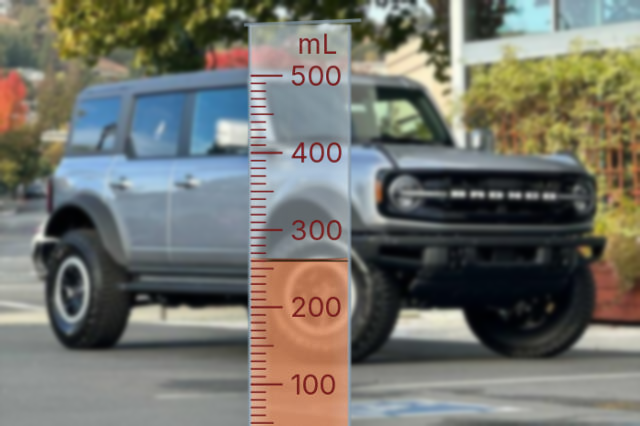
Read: 260mL
